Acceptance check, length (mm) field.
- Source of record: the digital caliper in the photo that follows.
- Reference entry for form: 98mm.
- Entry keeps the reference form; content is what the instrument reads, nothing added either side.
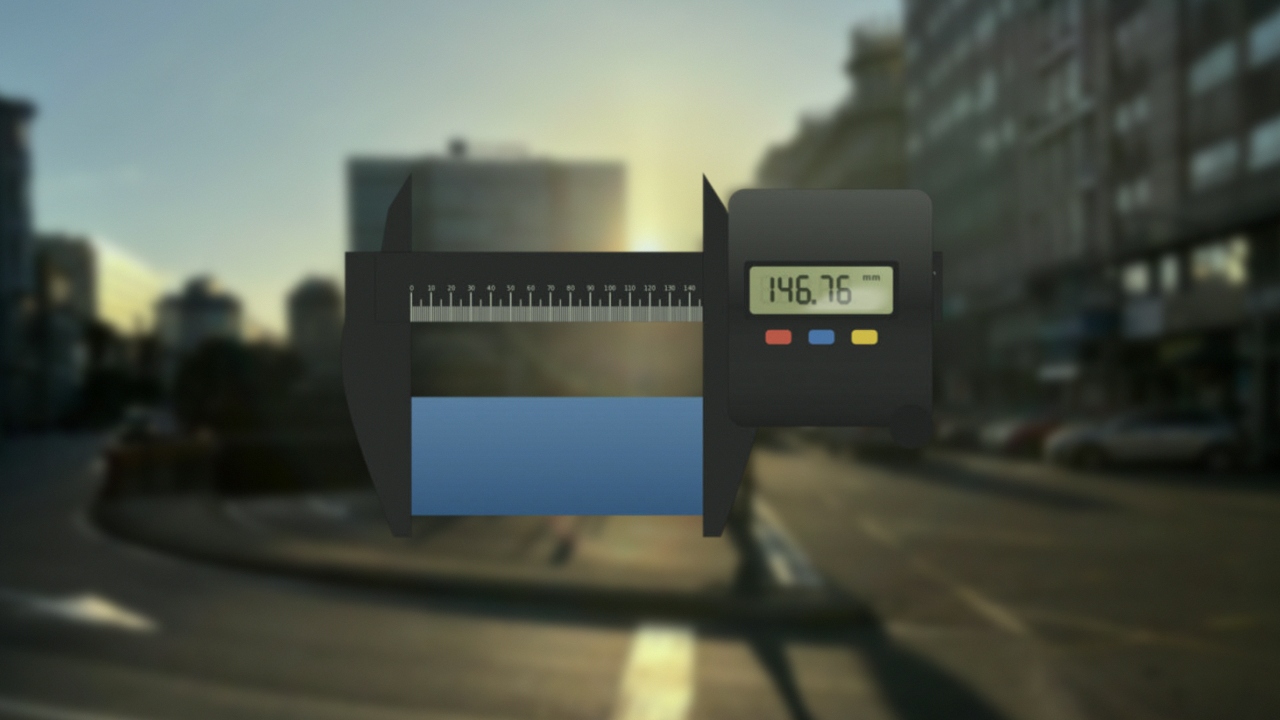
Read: 146.76mm
